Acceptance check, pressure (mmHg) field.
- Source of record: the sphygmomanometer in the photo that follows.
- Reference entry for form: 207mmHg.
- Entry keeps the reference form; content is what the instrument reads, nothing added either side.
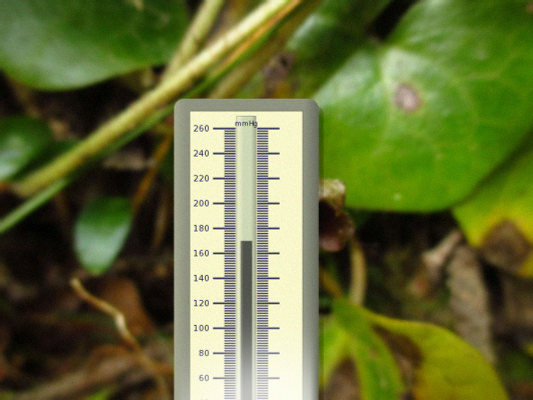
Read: 170mmHg
